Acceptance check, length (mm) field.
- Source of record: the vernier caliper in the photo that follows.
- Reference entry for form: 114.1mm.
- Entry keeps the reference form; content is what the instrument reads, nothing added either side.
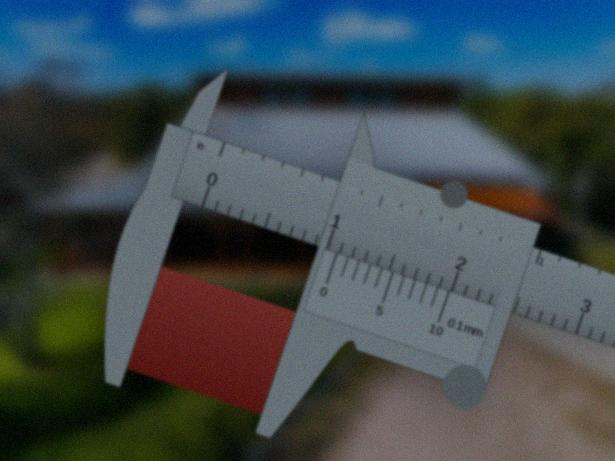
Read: 10.8mm
